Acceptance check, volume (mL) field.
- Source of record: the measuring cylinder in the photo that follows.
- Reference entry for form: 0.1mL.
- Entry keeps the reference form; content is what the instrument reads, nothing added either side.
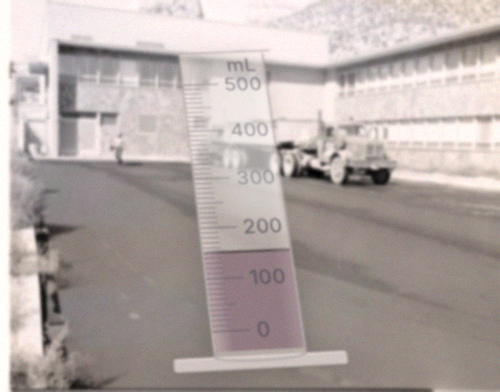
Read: 150mL
